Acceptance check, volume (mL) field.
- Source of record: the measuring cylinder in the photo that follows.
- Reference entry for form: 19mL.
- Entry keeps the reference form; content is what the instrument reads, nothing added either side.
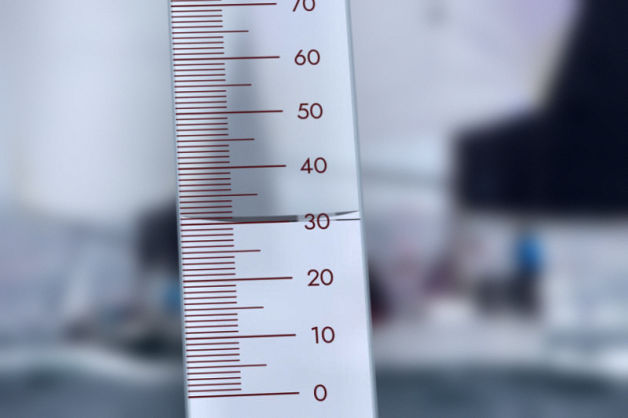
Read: 30mL
